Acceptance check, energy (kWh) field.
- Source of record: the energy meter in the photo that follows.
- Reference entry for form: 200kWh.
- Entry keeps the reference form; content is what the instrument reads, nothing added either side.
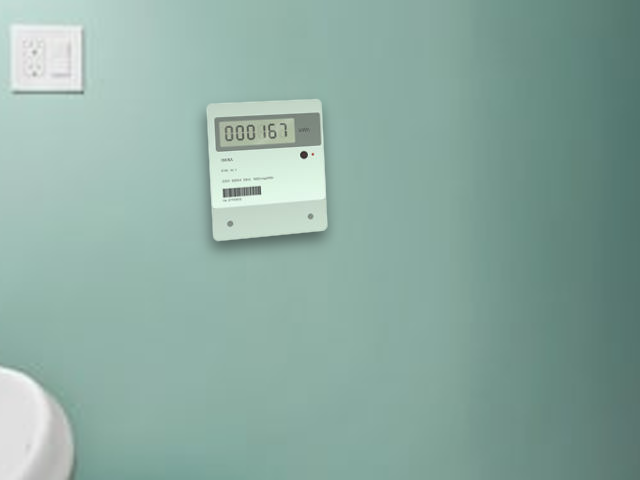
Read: 167kWh
